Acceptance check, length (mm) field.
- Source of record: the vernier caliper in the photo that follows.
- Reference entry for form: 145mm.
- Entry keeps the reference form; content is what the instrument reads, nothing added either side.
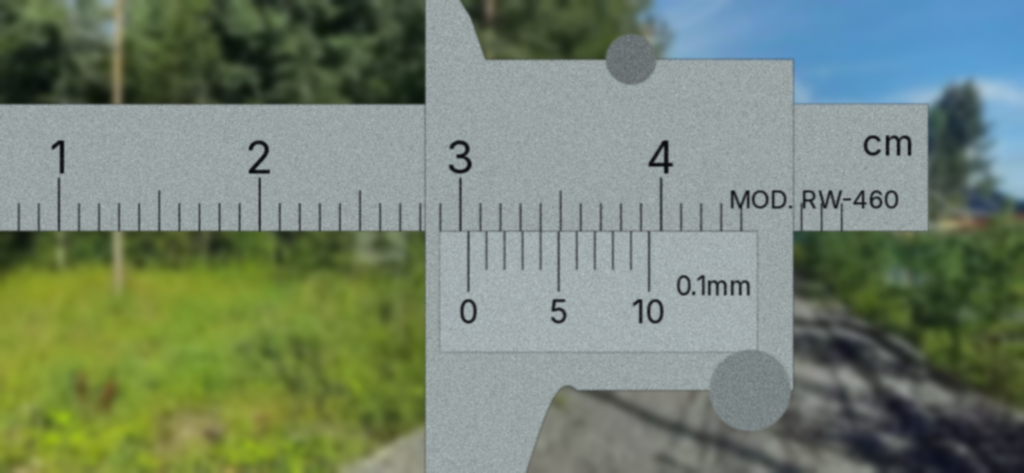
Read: 30.4mm
